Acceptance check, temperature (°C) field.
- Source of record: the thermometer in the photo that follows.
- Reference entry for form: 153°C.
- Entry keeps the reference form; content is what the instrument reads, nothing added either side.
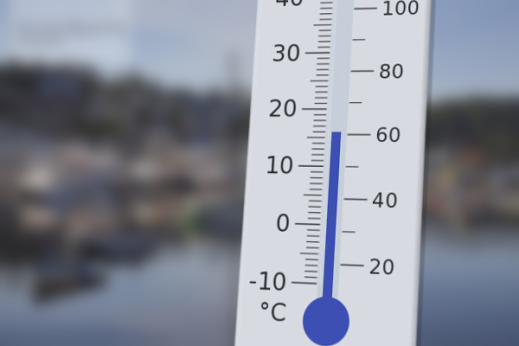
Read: 16°C
